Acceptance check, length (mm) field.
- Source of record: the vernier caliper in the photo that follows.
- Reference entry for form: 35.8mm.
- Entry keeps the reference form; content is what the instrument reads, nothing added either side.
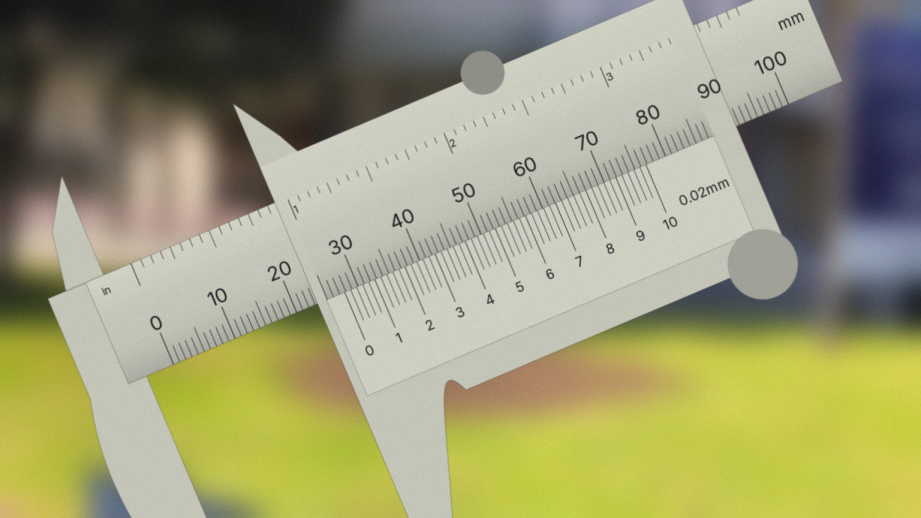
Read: 27.8mm
